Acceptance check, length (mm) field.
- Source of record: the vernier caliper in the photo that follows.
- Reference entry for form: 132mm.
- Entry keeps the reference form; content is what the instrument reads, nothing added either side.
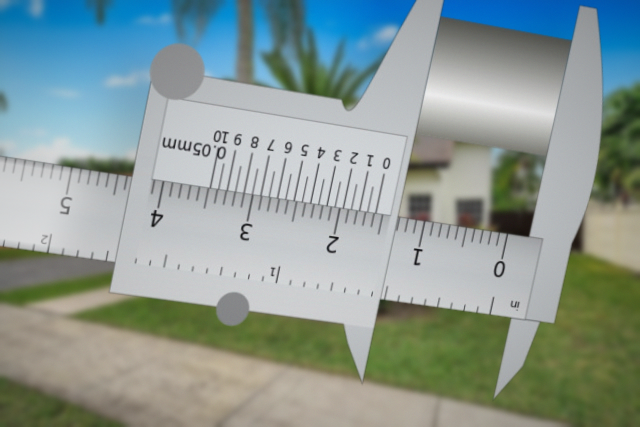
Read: 15.8mm
